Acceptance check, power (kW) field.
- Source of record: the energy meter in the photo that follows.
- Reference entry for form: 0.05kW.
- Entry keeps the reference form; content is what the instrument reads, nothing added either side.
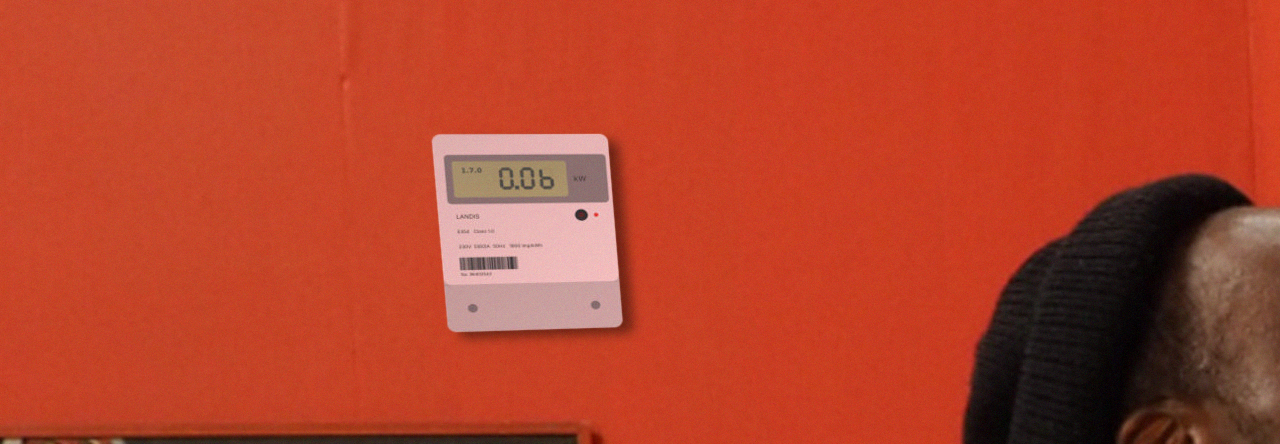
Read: 0.06kW
